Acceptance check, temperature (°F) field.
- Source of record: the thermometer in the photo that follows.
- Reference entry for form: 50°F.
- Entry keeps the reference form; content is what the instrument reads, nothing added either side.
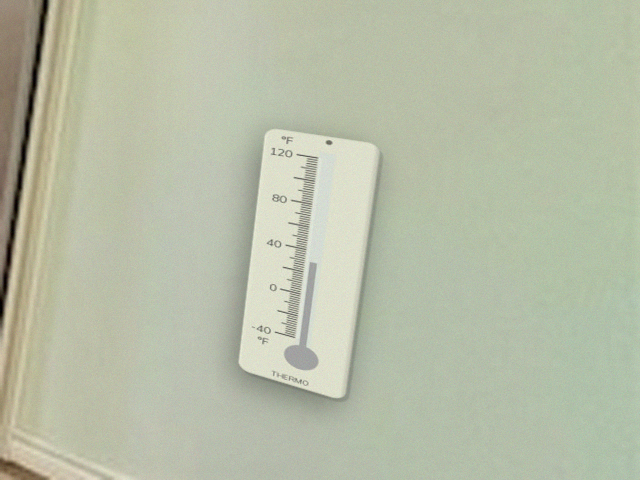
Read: 30°F
